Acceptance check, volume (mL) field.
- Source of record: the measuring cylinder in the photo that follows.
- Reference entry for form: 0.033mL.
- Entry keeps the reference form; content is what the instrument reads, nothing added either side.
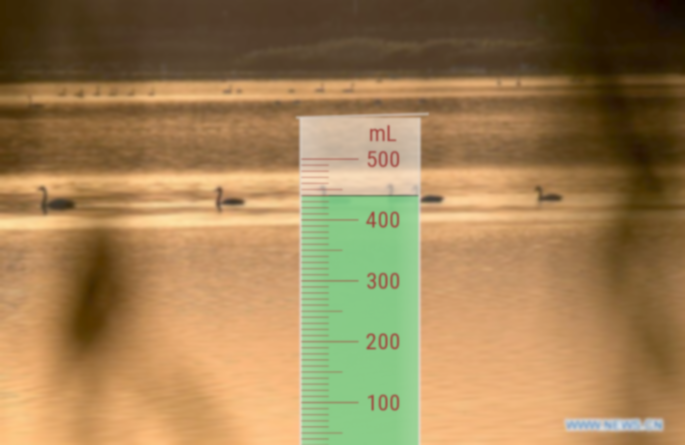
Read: 440mL
